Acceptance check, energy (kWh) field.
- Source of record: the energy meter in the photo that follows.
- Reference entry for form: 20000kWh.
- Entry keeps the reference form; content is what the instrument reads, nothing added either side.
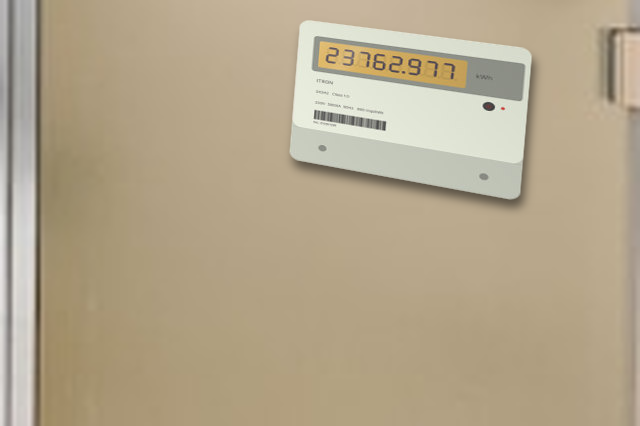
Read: 23762.977kWh
